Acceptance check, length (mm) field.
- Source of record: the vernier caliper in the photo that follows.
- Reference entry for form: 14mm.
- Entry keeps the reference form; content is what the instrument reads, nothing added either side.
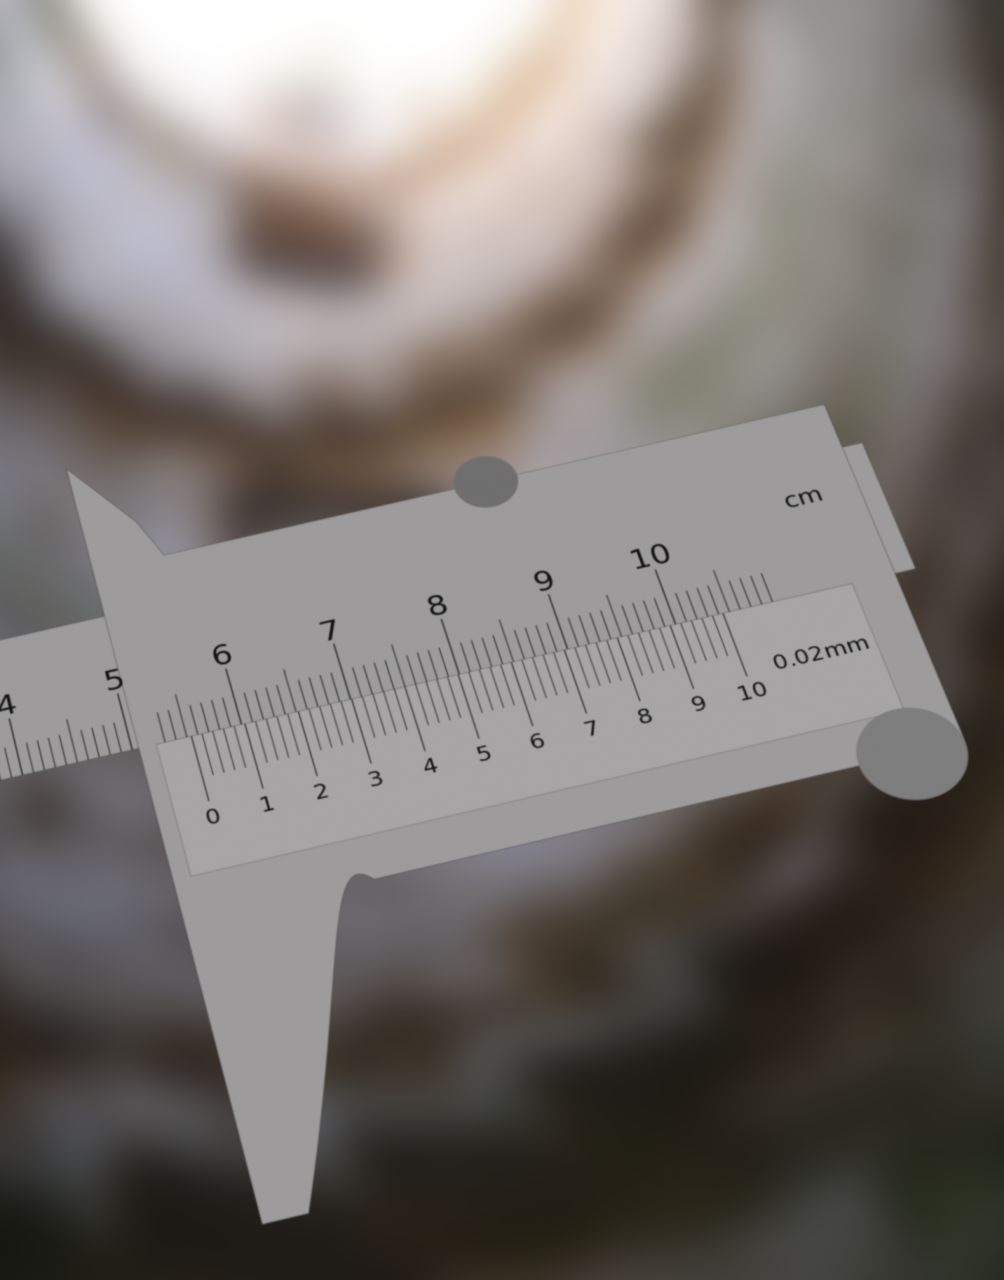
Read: 55.4mm
